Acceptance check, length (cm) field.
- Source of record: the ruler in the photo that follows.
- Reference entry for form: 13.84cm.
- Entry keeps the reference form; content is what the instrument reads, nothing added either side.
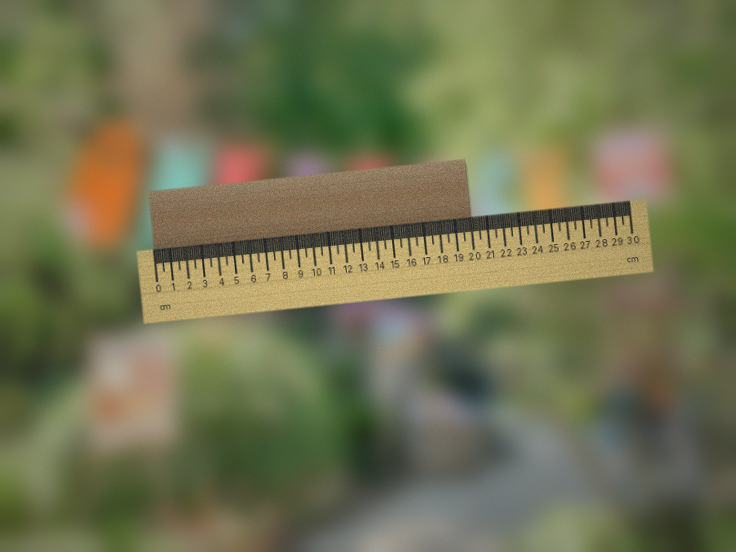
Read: 20cm
